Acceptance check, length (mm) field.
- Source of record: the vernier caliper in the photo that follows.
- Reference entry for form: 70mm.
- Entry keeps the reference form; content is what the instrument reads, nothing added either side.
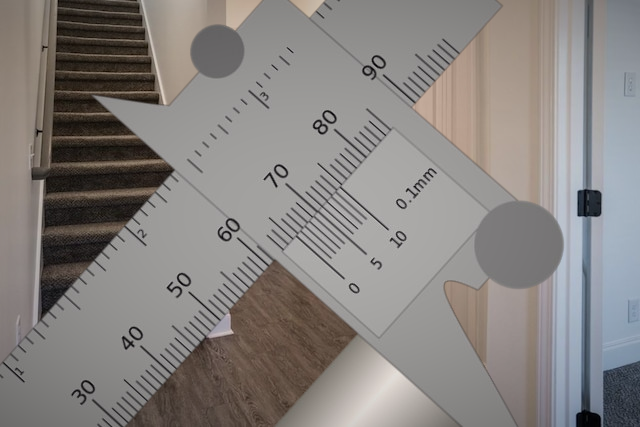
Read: 65.6mm
